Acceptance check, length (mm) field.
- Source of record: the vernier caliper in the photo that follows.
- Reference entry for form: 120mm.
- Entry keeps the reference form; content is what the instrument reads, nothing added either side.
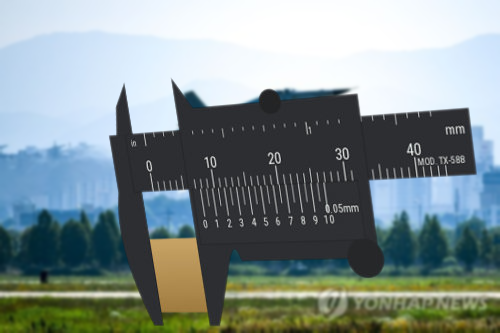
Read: 7.8mm
